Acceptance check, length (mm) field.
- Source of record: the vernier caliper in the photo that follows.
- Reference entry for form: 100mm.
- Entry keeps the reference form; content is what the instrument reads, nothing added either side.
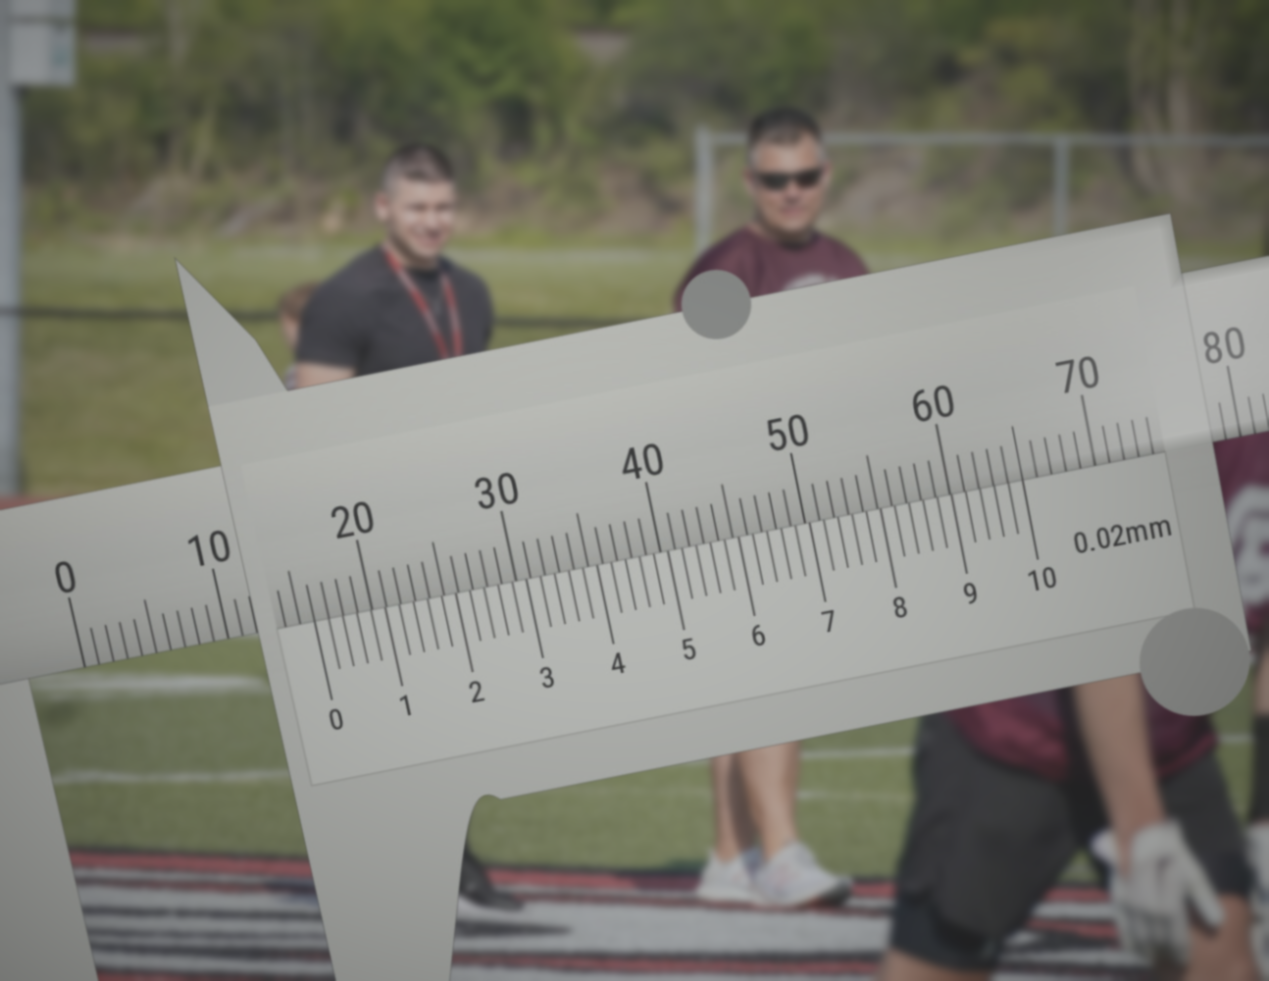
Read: 16.0mm
